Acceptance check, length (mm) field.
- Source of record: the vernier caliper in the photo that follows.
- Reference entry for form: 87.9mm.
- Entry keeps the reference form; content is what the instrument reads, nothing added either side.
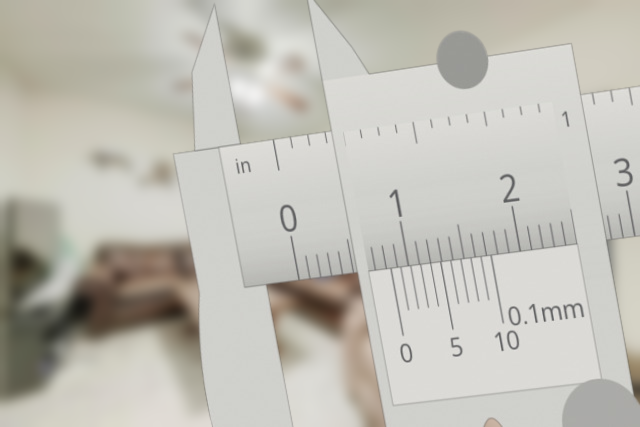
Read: 8.4mm
